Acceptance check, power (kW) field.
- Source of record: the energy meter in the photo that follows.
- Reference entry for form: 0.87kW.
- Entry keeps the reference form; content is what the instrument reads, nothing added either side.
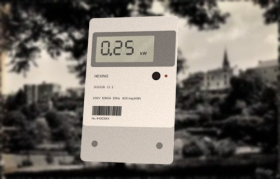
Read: 0.25kW
